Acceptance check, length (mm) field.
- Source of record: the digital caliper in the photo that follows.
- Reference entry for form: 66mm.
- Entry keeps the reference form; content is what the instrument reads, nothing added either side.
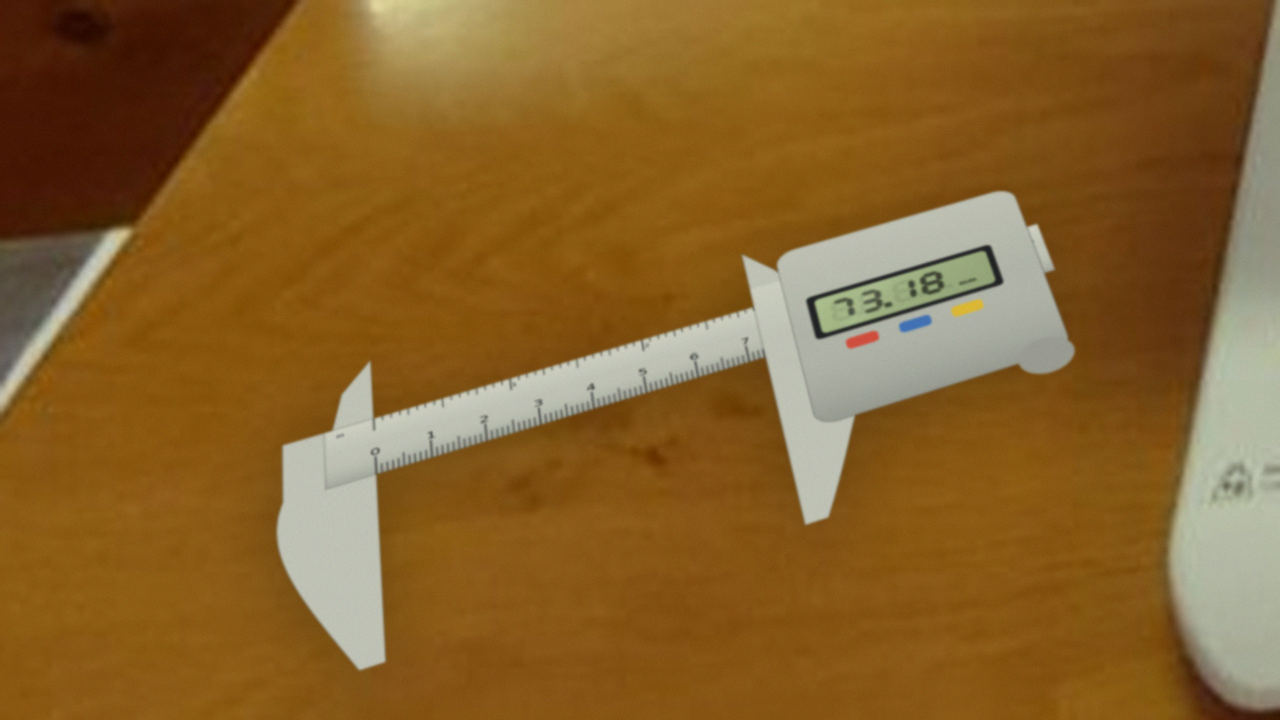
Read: 73.18mm
